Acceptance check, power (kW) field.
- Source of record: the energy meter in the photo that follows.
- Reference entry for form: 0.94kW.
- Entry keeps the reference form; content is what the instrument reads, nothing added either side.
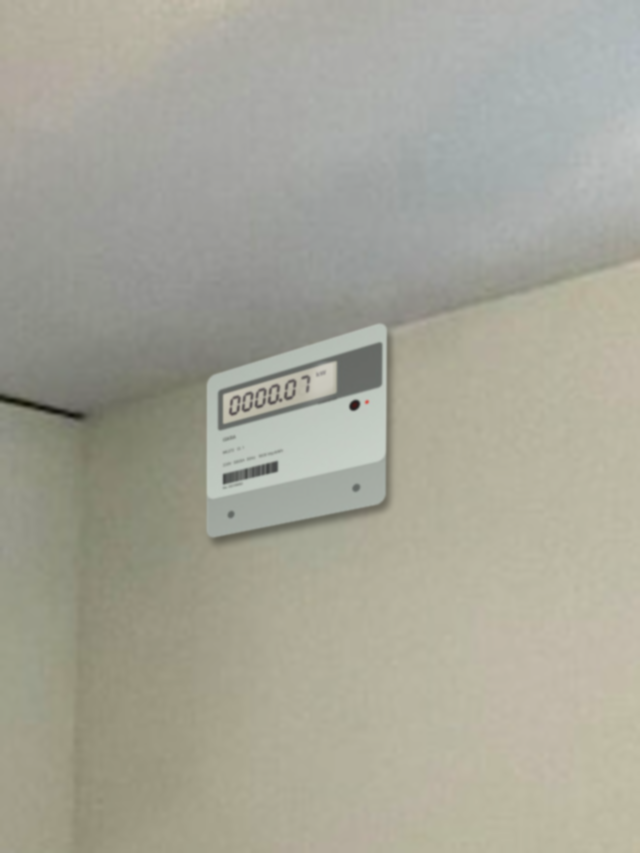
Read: 0.07kW
